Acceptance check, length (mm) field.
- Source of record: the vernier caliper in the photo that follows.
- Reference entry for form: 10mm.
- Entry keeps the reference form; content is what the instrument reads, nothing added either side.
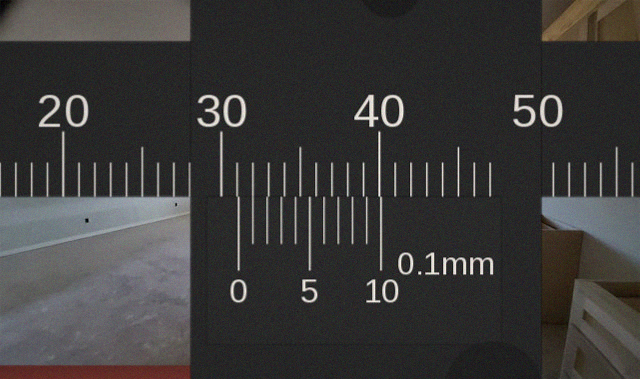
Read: 31.1mm
